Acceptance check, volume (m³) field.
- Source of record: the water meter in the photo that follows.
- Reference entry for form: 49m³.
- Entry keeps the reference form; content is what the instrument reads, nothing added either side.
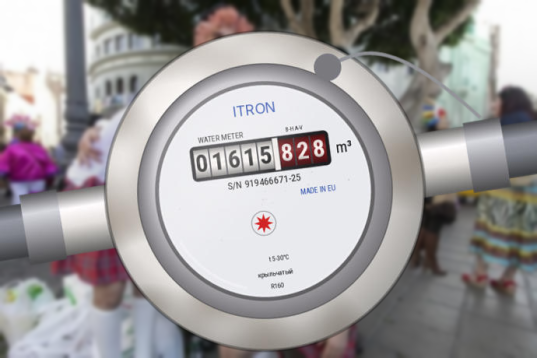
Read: 1615.828m³
